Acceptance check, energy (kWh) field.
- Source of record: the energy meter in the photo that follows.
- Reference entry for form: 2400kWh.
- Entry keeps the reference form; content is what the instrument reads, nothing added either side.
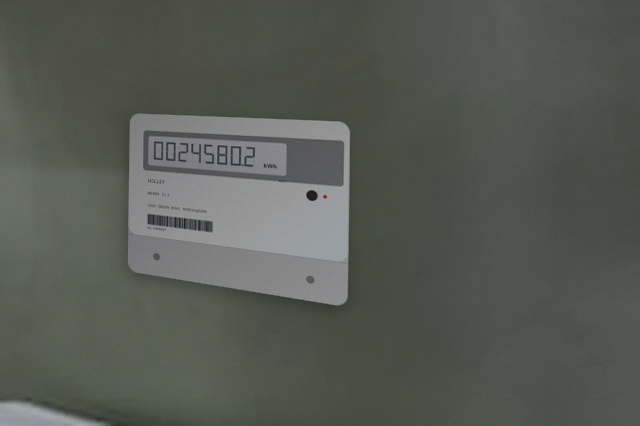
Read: 24580.2kWh
